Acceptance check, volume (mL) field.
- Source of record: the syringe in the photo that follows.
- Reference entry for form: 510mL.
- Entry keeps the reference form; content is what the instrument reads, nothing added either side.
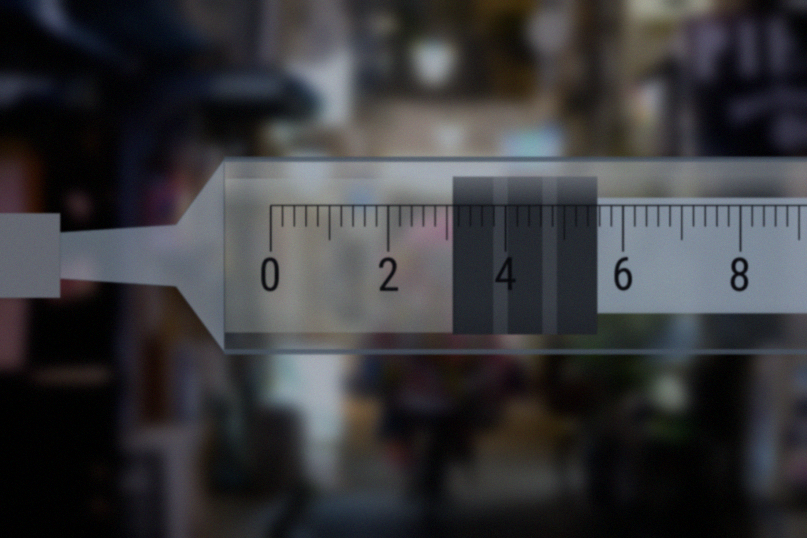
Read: 3.1mL
